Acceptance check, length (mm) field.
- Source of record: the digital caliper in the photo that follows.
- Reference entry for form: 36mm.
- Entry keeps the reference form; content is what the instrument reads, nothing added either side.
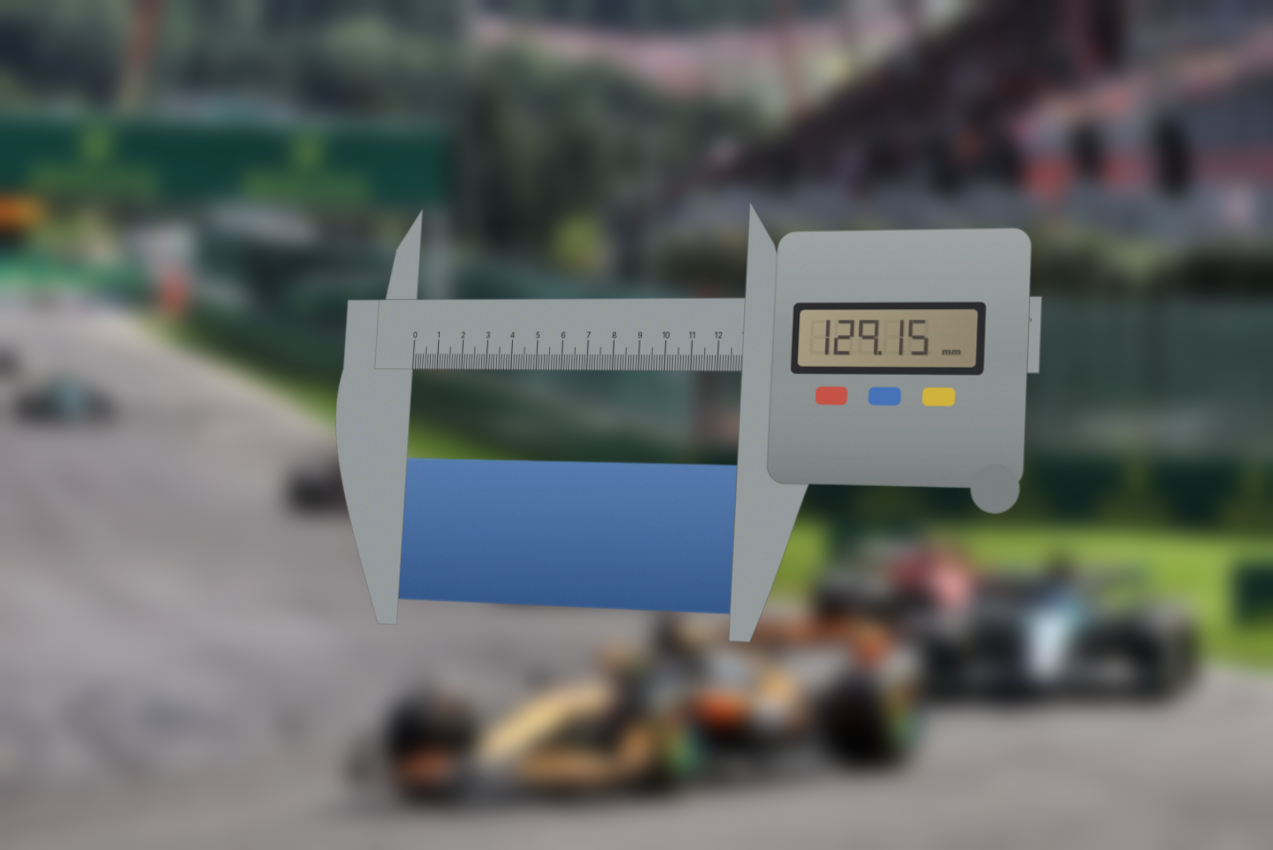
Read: 129.15mm
